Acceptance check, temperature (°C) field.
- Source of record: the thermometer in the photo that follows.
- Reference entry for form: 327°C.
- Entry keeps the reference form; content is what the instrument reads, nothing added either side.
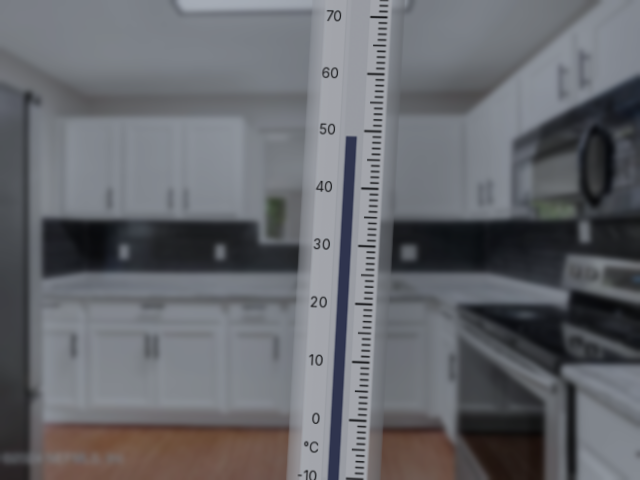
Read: 49°C
